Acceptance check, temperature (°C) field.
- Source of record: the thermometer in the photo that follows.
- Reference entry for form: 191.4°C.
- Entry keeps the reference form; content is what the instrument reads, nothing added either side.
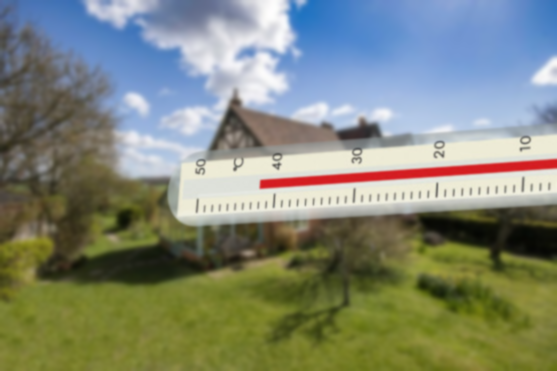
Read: 42°C
